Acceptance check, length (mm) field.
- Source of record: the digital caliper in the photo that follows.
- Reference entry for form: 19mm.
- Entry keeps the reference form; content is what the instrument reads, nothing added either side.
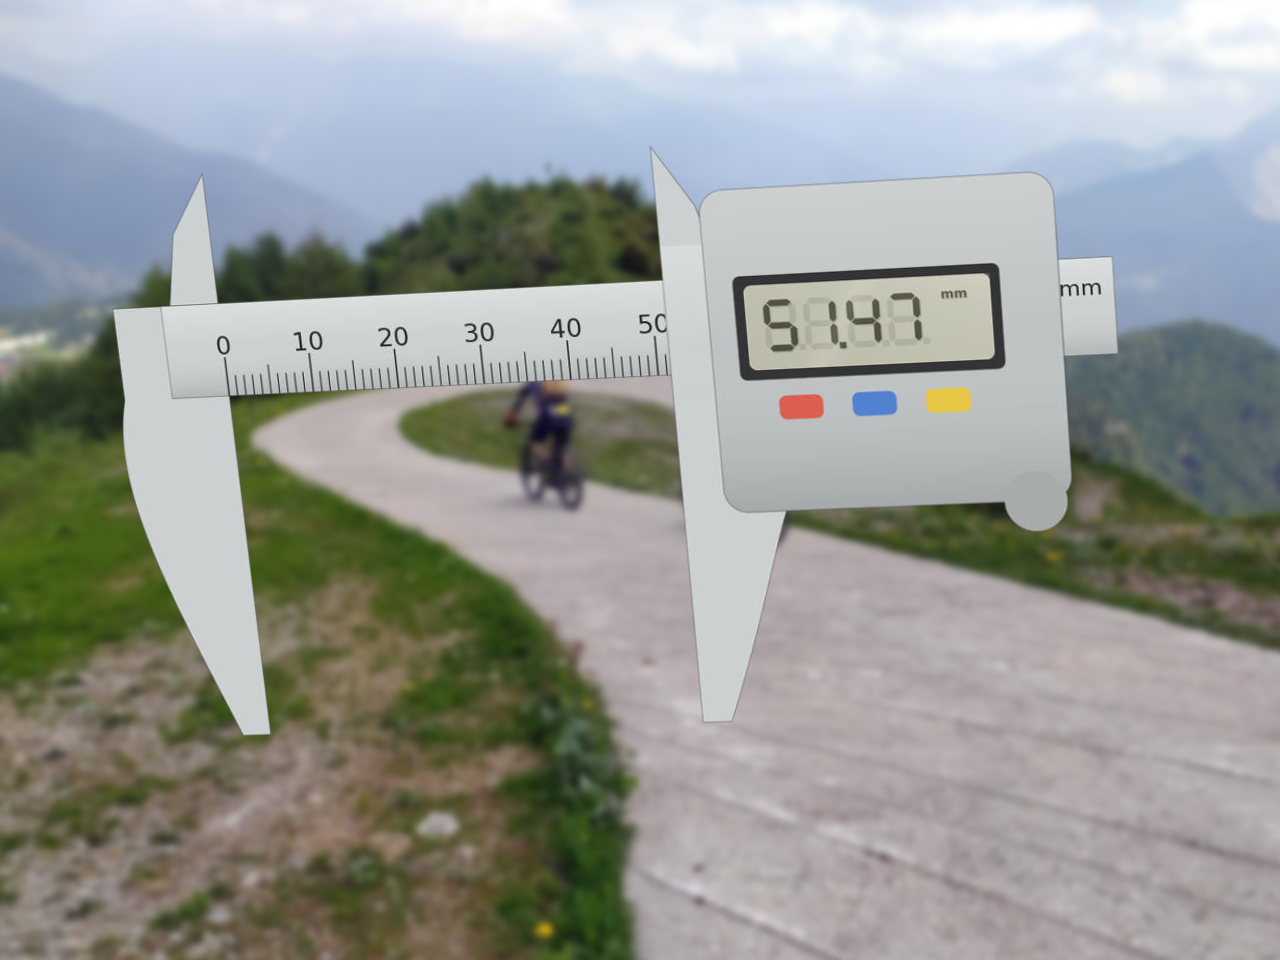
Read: 51.47mm
